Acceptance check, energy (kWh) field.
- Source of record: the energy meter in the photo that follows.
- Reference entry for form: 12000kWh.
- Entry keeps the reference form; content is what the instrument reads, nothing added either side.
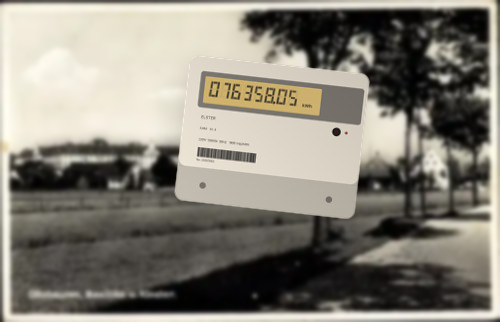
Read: 76358.05kWh
